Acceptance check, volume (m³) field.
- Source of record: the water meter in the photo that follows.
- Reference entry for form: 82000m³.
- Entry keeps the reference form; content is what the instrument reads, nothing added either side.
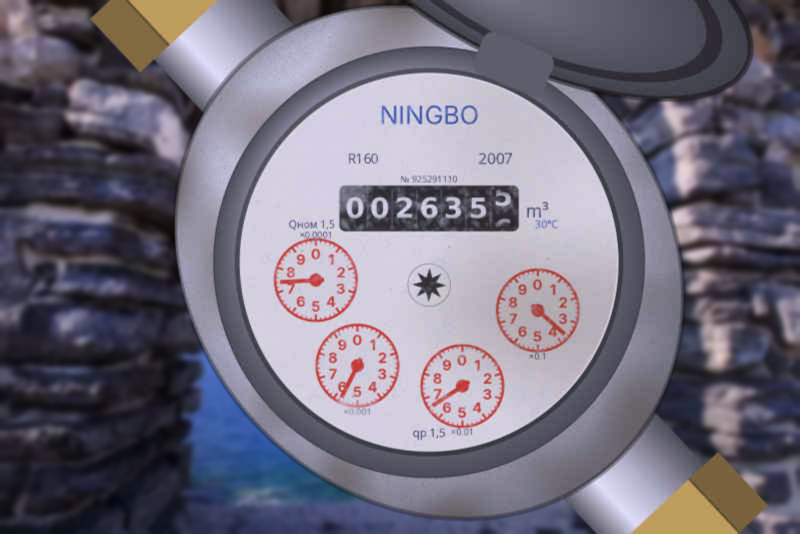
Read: 26355.3657m³
